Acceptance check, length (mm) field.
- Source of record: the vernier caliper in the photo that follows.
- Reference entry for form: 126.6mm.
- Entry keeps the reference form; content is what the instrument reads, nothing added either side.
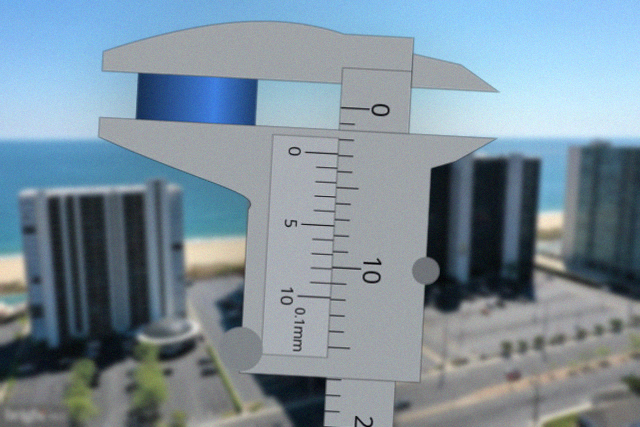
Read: 2.9mm
